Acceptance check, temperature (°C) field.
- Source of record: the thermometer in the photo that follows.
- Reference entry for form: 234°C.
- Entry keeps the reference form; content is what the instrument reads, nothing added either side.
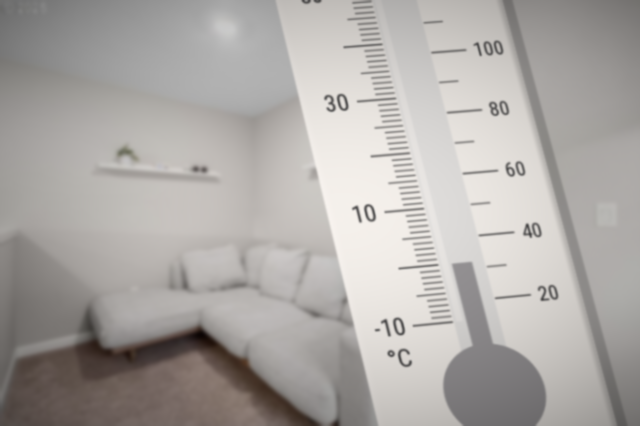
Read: 0°C
